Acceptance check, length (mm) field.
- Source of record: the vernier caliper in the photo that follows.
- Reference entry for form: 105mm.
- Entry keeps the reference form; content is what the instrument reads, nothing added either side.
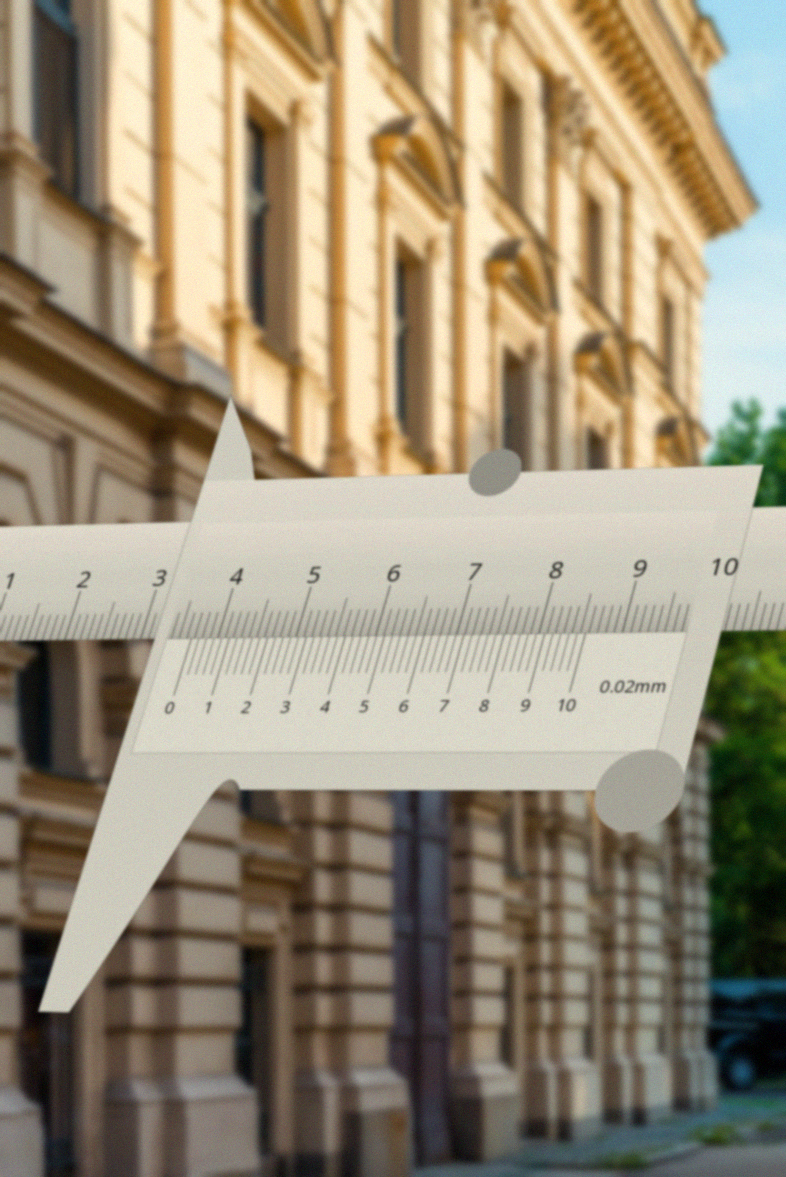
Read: 36.6mm
